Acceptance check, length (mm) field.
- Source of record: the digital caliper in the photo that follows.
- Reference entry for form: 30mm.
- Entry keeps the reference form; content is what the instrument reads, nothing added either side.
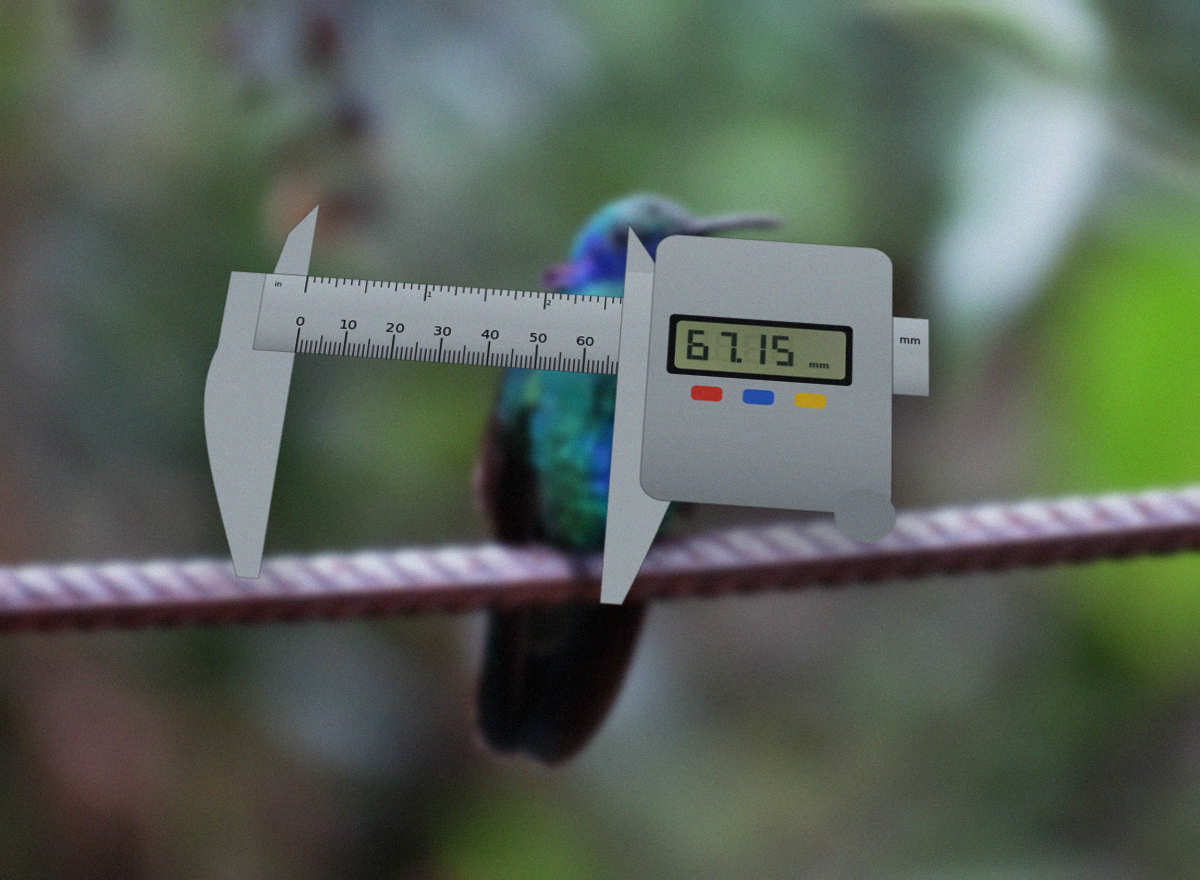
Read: 67.15mm
